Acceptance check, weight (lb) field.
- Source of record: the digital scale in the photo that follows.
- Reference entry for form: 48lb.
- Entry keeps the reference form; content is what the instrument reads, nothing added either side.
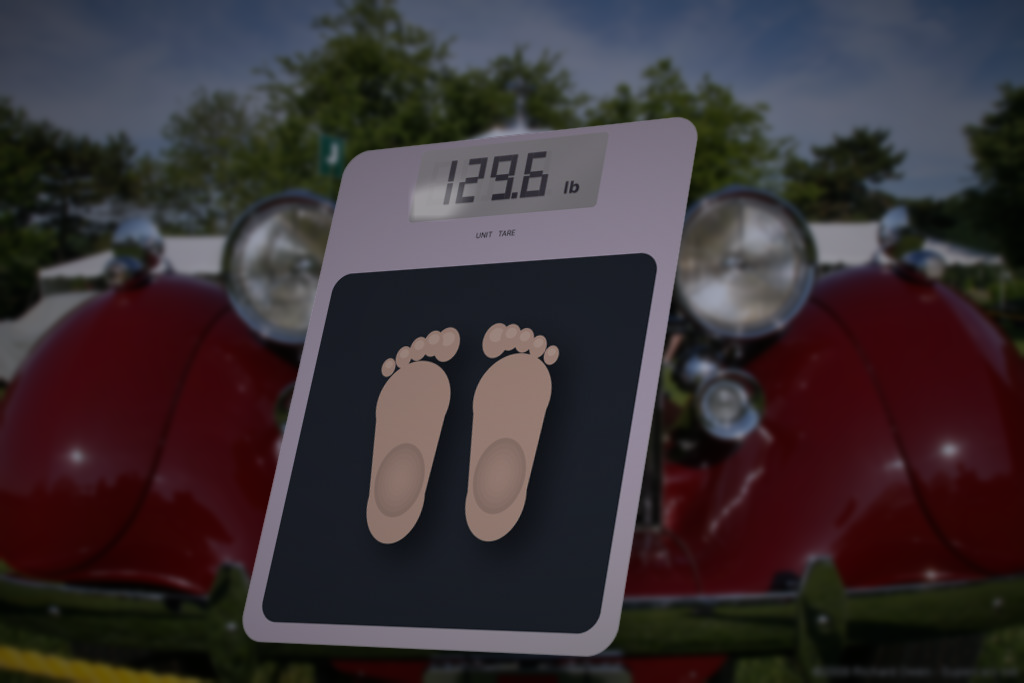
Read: 129.6lb
